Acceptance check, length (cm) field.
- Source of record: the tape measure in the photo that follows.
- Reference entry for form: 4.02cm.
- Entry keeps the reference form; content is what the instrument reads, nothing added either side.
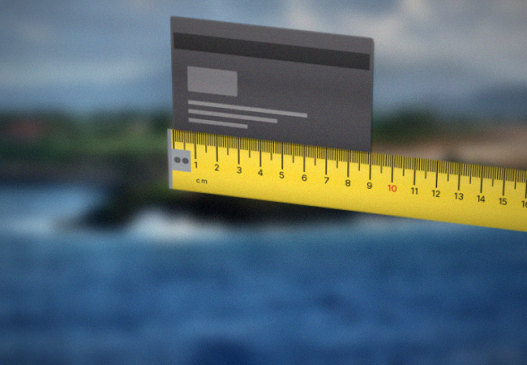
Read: 9cm
